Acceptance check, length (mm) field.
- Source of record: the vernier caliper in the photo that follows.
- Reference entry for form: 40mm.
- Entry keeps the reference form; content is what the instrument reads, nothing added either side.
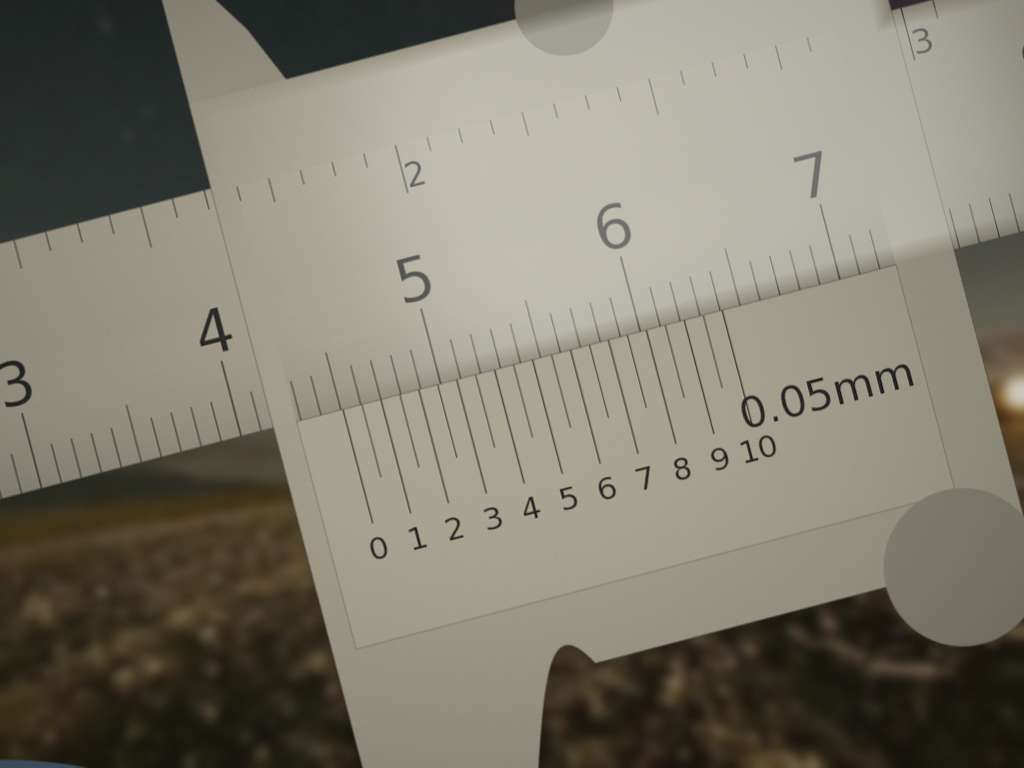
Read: 45.1mm
